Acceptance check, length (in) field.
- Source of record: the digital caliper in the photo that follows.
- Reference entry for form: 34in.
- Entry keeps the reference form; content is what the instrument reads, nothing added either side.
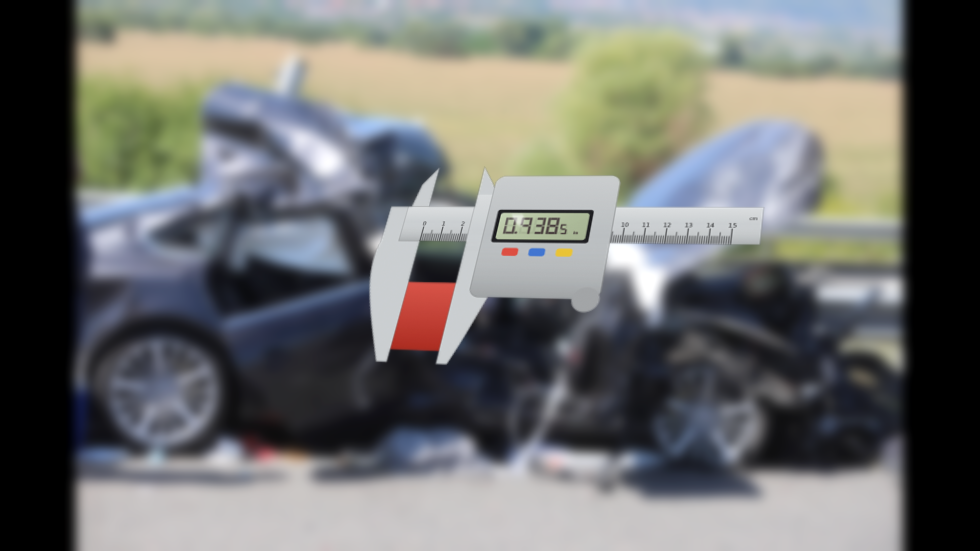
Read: 0.9385in
